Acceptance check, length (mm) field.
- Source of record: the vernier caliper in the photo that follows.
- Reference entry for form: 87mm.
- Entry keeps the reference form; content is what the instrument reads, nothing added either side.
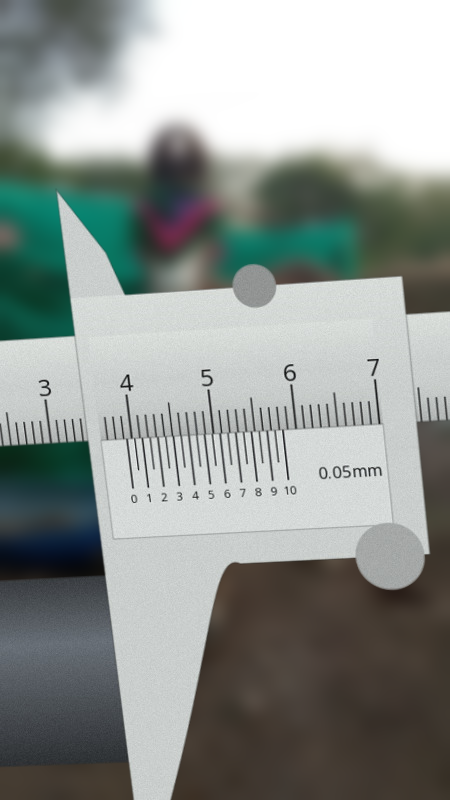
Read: 39.4mm
